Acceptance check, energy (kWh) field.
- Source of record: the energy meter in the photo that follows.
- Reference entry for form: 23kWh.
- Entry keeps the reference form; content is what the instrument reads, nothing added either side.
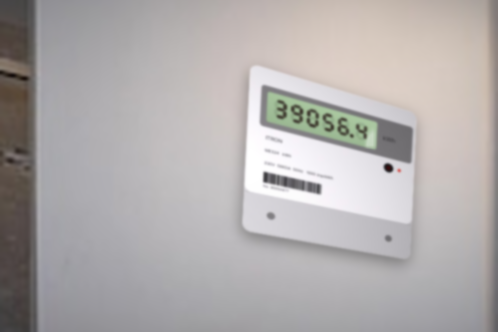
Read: 39056.4kWh
